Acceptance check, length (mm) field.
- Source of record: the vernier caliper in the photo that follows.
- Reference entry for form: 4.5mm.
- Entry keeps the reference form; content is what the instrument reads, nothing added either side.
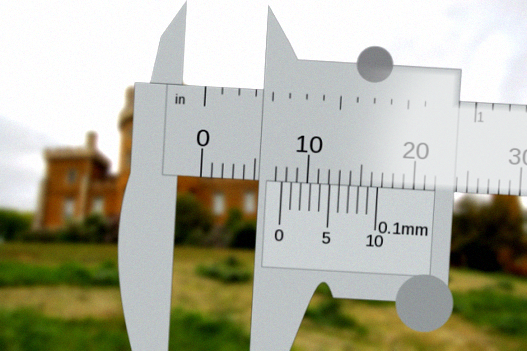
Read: 7.6mm
